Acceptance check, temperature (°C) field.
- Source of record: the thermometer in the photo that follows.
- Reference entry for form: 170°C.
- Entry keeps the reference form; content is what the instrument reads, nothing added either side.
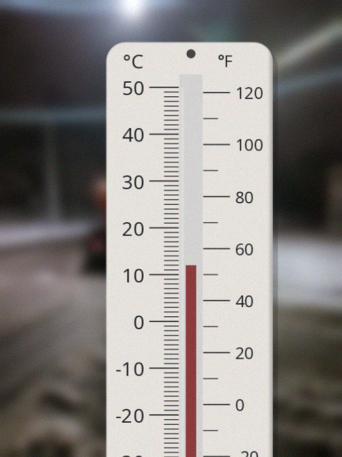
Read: 12°C
